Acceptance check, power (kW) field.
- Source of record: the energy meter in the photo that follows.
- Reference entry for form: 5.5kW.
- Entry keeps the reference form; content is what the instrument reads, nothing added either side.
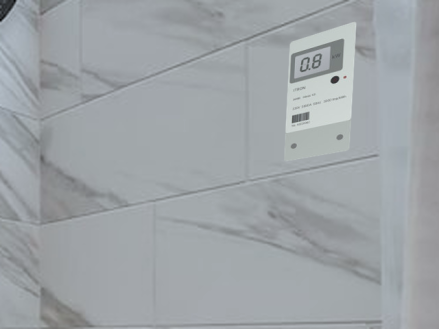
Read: 0.8kW
